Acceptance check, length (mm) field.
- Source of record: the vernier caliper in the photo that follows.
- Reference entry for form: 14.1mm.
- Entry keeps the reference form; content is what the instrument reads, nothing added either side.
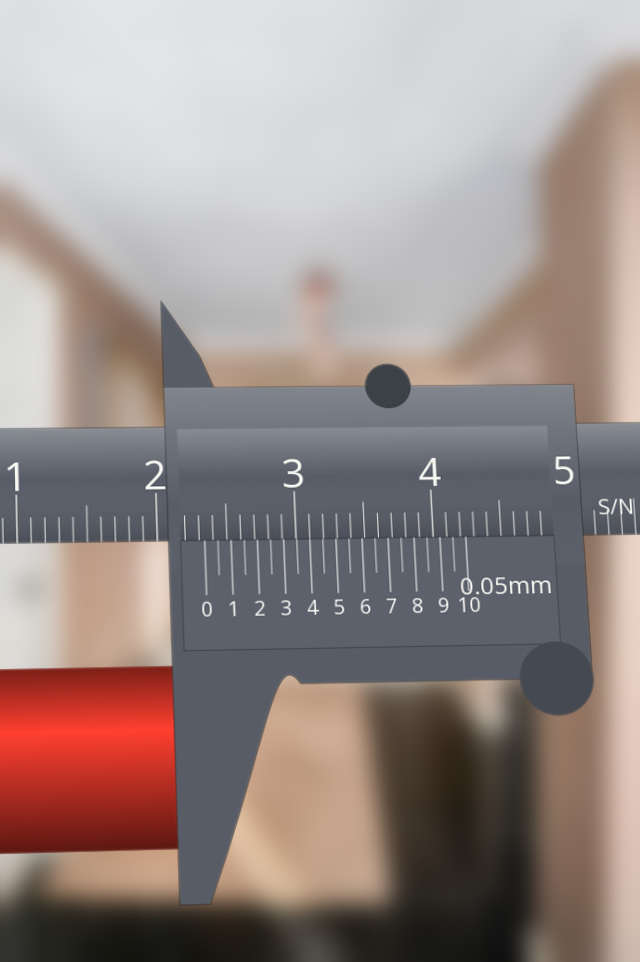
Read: 23.4mm
